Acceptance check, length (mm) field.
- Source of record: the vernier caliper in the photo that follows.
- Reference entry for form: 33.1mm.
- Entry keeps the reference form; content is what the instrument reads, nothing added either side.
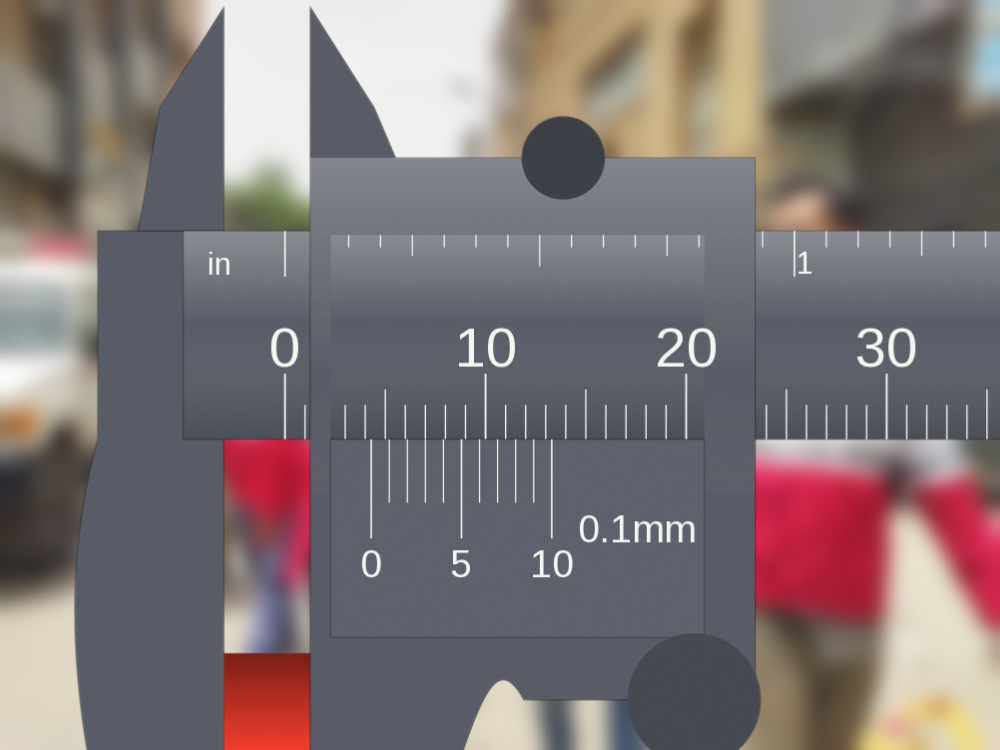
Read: 4.3mm
